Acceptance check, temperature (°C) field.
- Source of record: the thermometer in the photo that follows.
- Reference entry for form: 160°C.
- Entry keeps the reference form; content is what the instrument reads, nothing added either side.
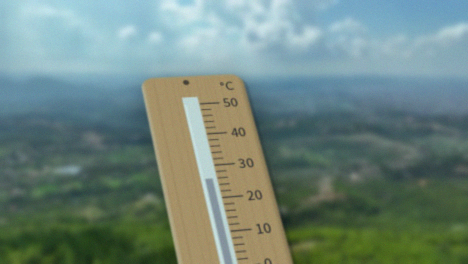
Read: 26°C
